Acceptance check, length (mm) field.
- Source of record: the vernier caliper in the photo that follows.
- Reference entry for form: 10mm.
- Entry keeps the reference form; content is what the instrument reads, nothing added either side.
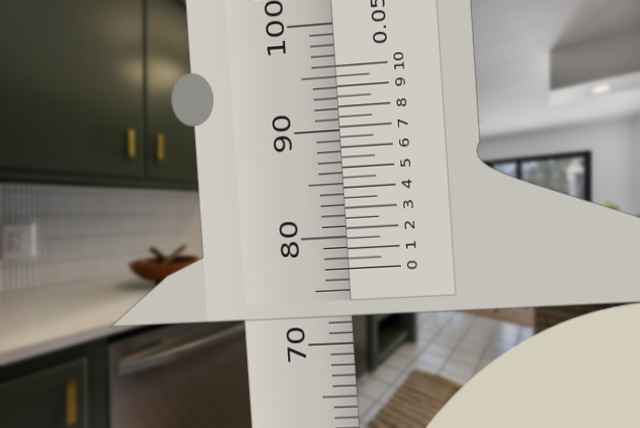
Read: 77.0mm
